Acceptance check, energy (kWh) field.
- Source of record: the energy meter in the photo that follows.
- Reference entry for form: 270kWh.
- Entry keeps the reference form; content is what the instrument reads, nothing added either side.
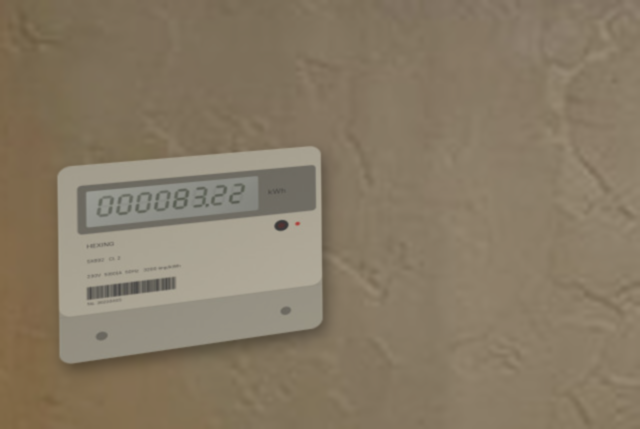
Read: 83.22kWh
